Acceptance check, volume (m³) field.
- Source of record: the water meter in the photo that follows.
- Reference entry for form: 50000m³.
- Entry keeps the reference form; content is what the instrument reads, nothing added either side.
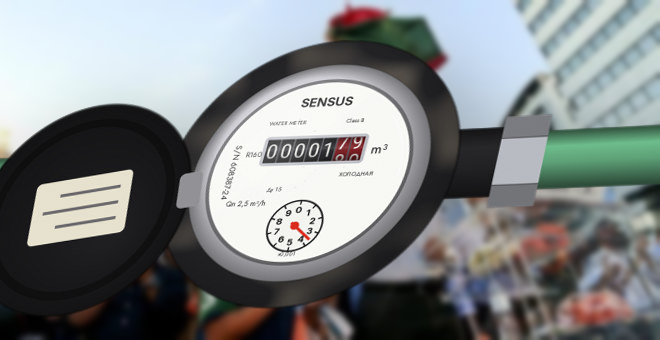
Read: 1.793m³
